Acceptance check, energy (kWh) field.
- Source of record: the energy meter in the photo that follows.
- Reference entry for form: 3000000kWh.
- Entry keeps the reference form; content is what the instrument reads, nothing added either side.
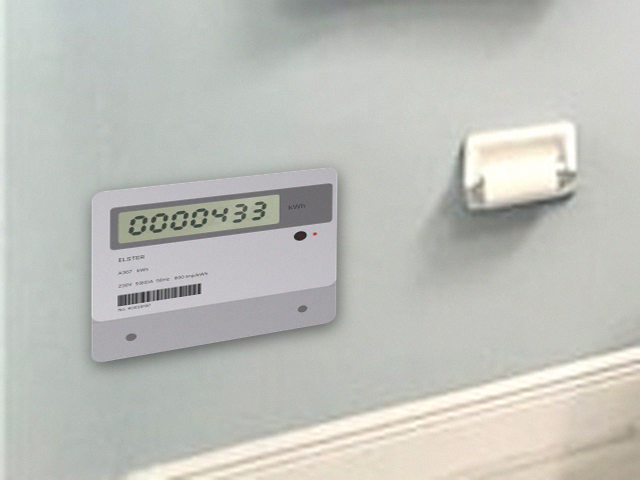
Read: 433kWh
